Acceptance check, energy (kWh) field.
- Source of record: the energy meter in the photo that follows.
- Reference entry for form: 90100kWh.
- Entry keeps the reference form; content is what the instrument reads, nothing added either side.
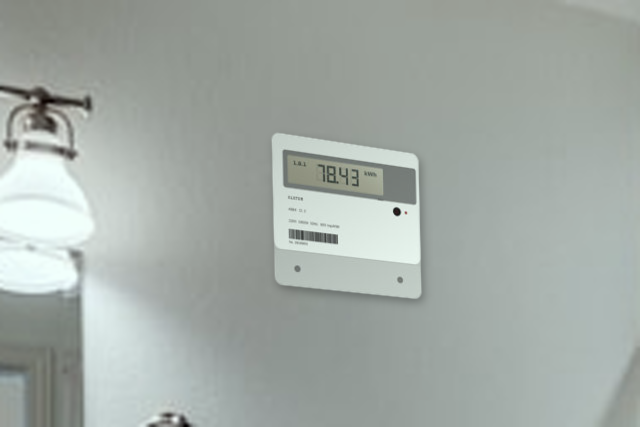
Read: 78.43kWh
